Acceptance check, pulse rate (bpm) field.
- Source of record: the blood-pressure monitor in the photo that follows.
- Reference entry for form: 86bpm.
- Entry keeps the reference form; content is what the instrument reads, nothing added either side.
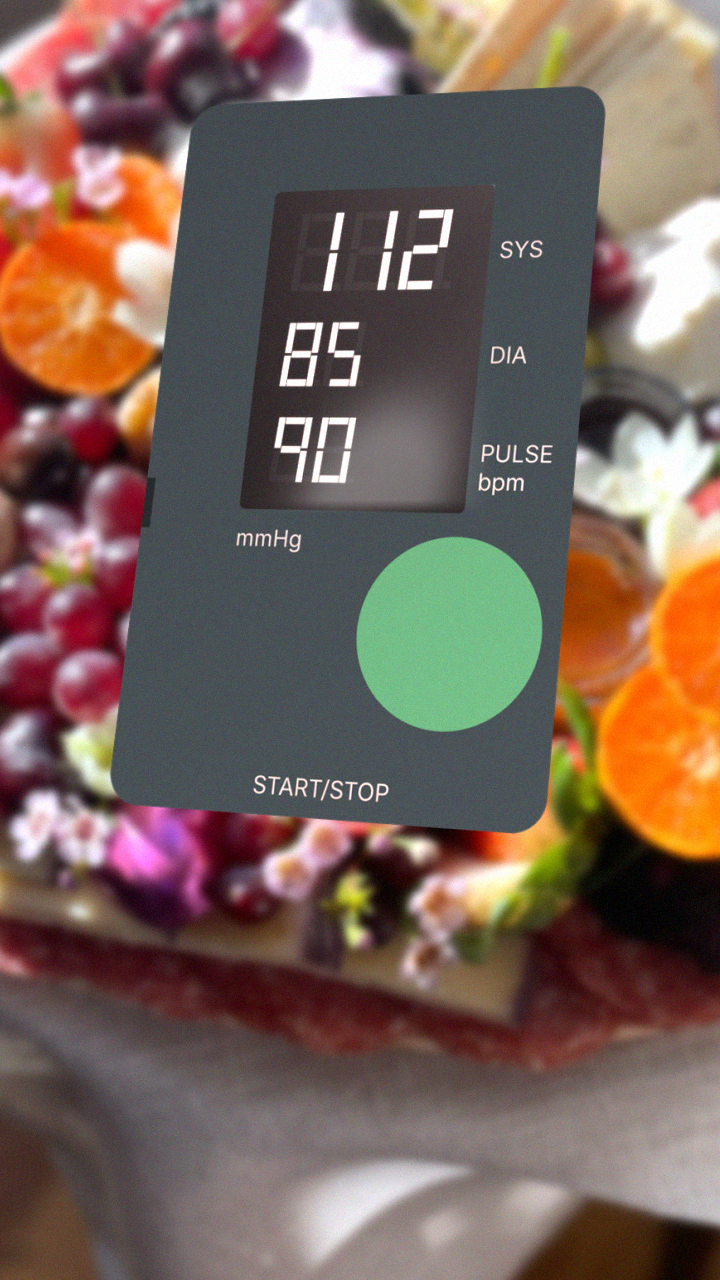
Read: 90bpm
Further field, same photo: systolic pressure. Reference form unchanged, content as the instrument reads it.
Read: 112mmHg
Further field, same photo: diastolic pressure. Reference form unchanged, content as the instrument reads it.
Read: 85mmHg
